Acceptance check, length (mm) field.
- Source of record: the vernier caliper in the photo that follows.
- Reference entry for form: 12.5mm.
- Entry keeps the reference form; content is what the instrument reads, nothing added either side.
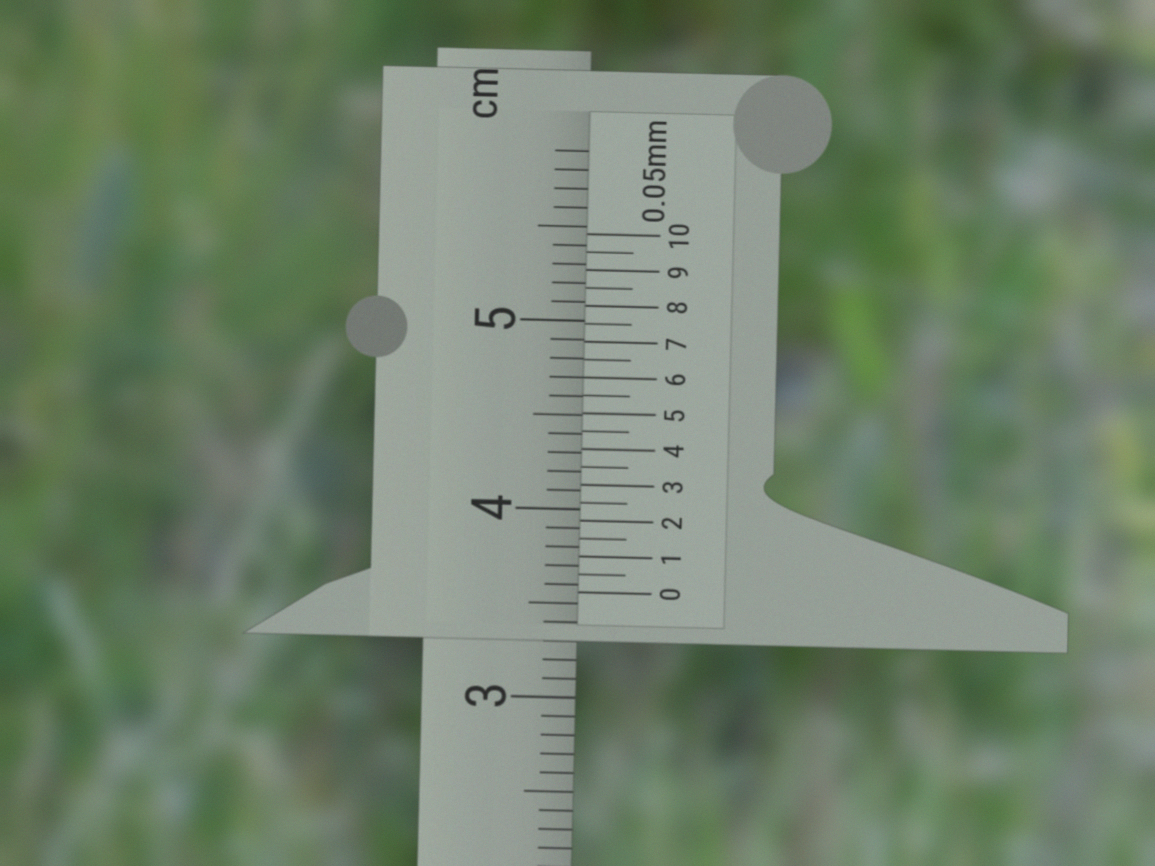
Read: 35.6mm
